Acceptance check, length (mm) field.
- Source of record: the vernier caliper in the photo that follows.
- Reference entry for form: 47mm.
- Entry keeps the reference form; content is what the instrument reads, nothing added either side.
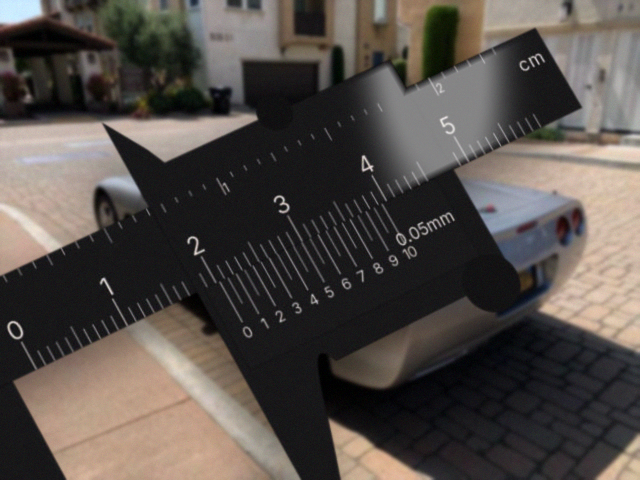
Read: 20.4mm
